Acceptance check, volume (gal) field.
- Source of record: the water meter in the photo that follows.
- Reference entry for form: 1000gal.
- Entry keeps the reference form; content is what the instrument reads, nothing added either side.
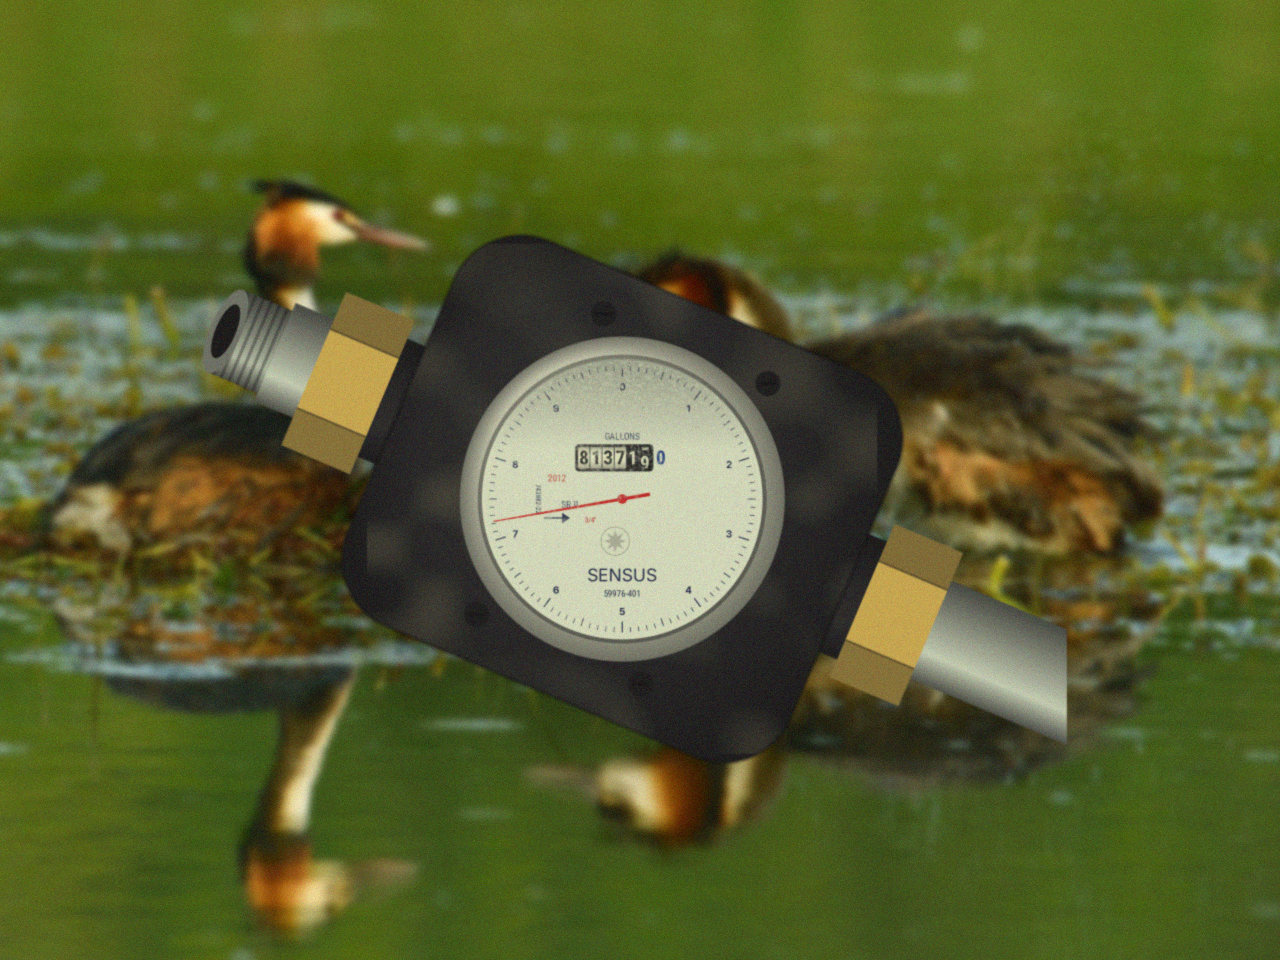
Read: 8137187.2gal
